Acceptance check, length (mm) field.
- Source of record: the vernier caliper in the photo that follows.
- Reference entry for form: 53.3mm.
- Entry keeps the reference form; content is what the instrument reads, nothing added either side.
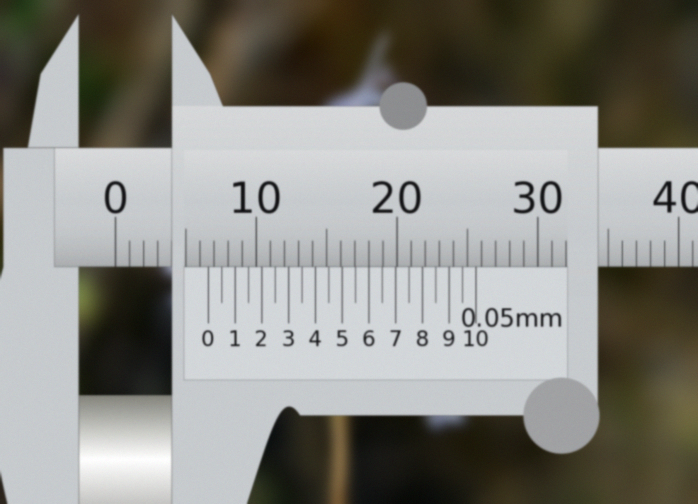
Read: 6.6mm
